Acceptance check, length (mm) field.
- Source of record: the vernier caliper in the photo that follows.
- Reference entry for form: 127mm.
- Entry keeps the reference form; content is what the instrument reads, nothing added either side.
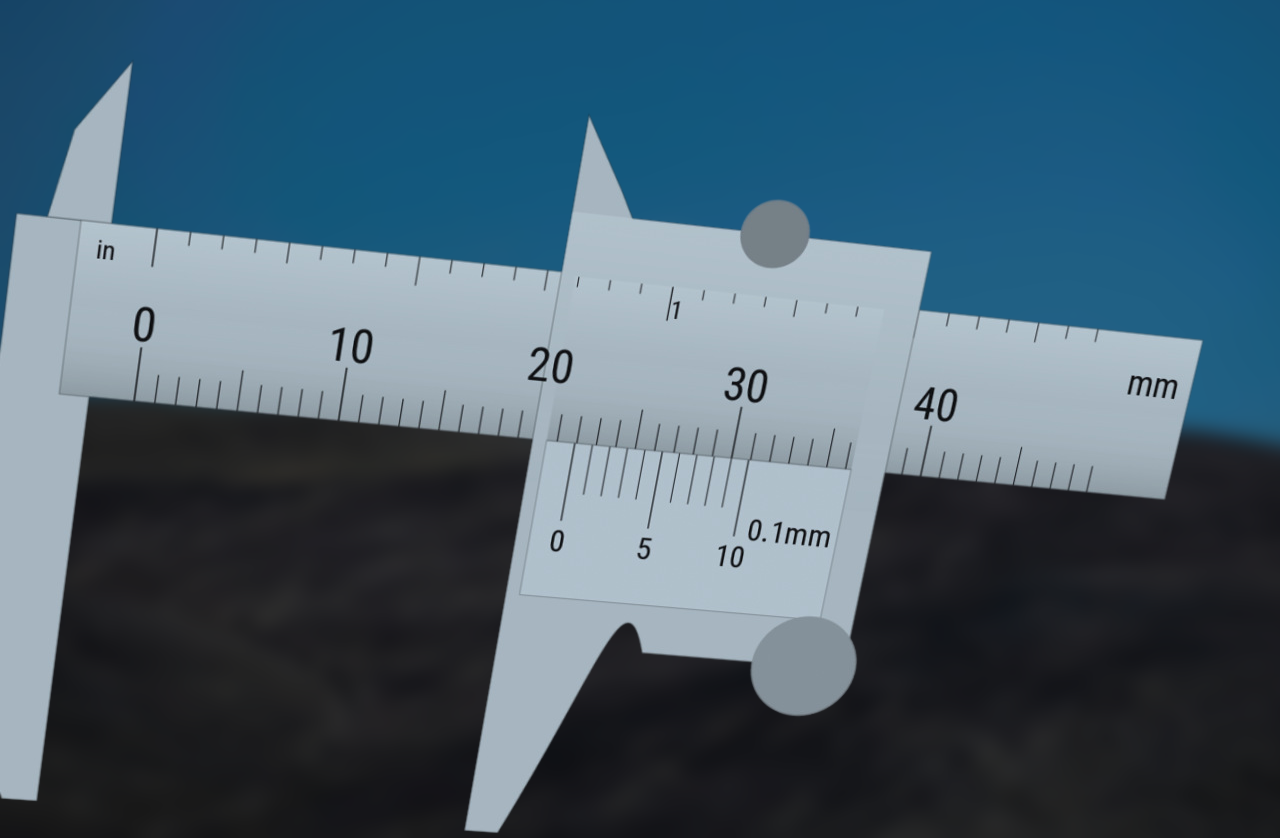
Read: 21.9mm
